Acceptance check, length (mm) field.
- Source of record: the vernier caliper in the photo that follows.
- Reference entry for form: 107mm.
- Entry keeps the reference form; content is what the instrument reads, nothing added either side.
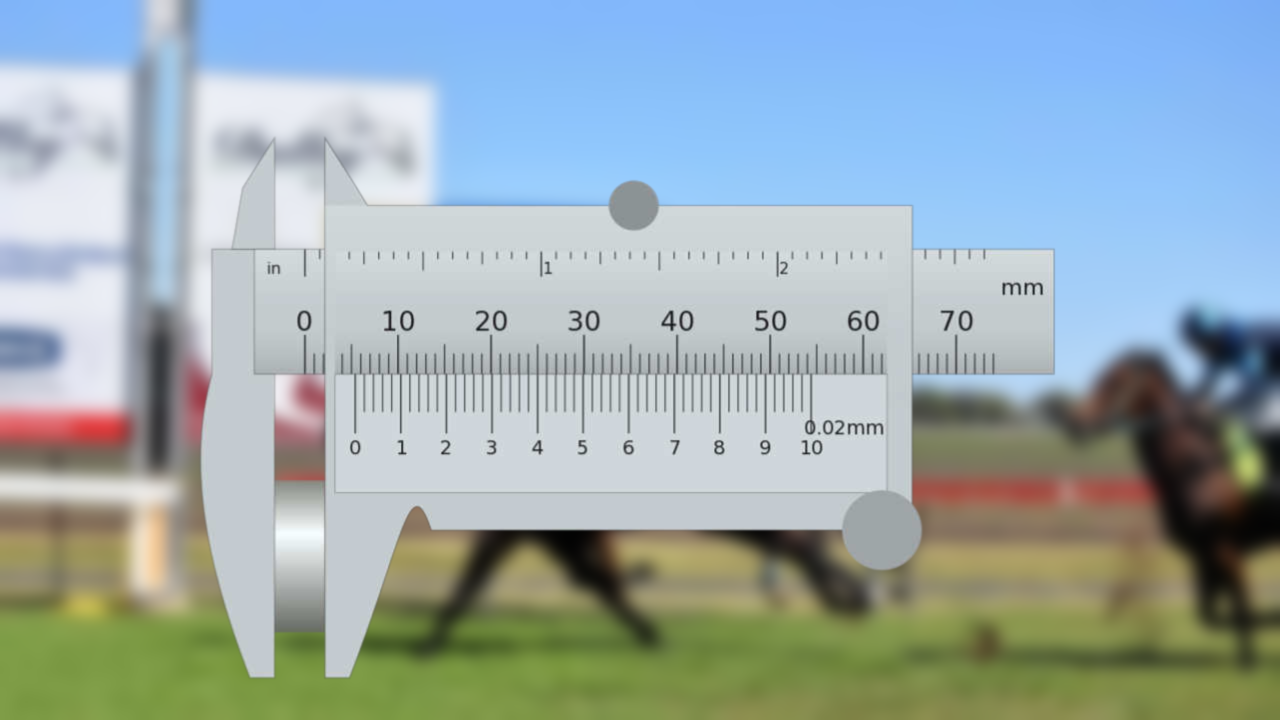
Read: 5.4mm
